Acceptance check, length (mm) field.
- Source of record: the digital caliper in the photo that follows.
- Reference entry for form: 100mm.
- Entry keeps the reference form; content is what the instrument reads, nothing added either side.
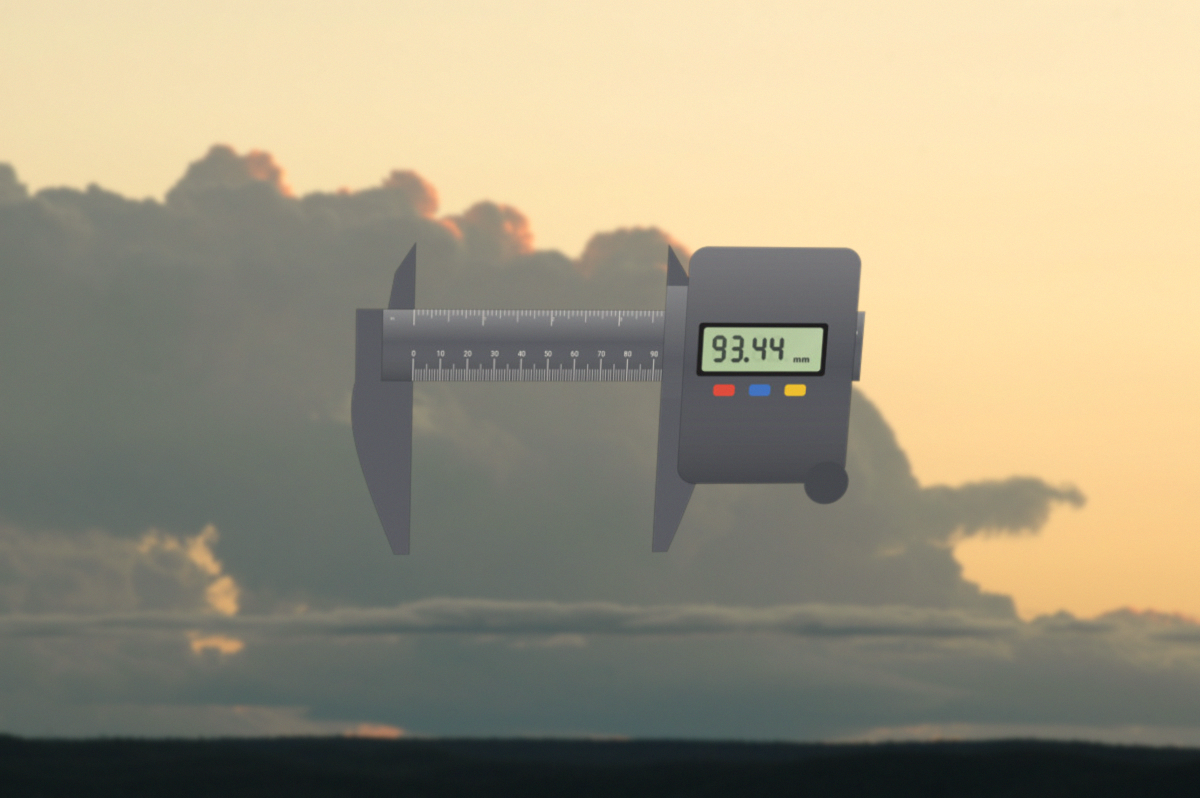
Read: 93.44mm
